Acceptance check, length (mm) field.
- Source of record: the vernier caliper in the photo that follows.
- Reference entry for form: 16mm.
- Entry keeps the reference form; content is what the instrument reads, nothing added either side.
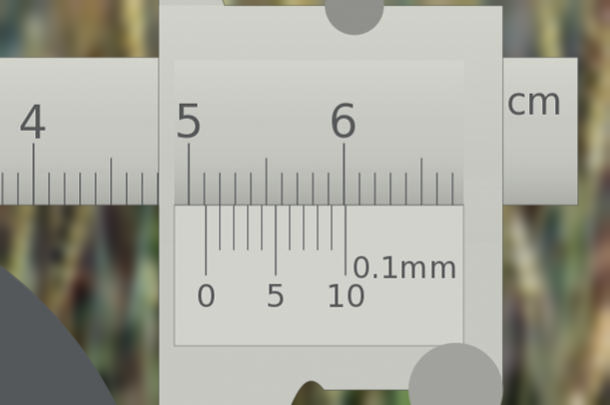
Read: 51.1mm
